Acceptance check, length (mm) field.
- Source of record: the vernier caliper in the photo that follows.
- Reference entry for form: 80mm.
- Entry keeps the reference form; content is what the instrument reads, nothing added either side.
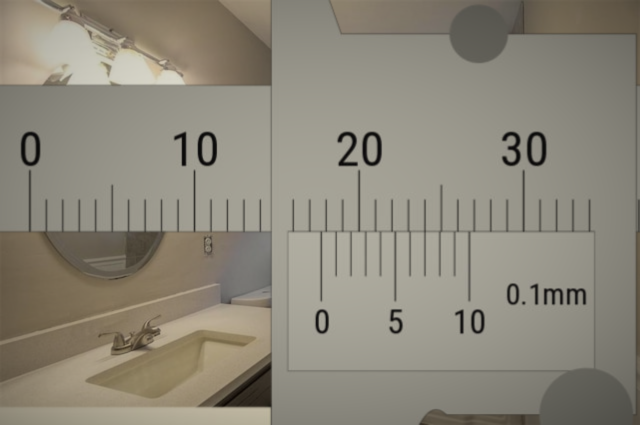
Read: 17.7mm
